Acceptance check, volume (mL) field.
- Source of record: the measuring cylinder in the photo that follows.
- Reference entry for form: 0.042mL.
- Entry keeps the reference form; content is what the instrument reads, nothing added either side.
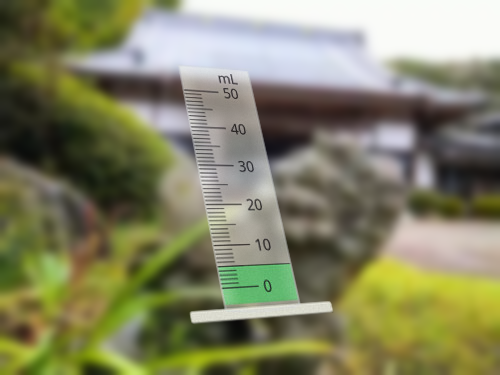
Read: 5mL
